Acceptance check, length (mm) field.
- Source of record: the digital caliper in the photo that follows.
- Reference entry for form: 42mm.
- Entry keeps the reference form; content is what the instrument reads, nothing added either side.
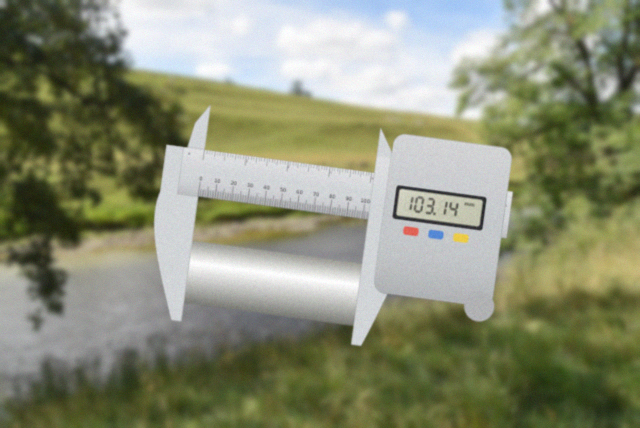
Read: 103.14mm
